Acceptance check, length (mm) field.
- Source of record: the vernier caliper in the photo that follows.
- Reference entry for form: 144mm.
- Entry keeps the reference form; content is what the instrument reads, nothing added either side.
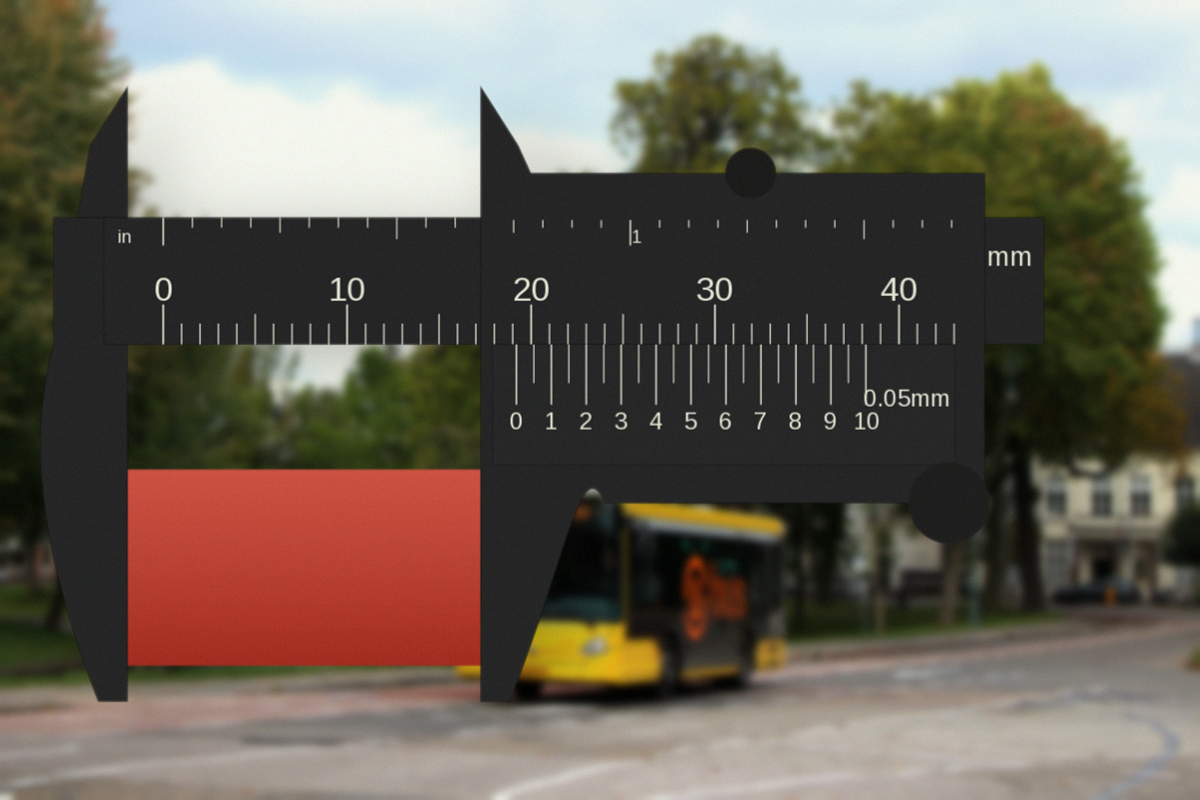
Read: 19.2mm
